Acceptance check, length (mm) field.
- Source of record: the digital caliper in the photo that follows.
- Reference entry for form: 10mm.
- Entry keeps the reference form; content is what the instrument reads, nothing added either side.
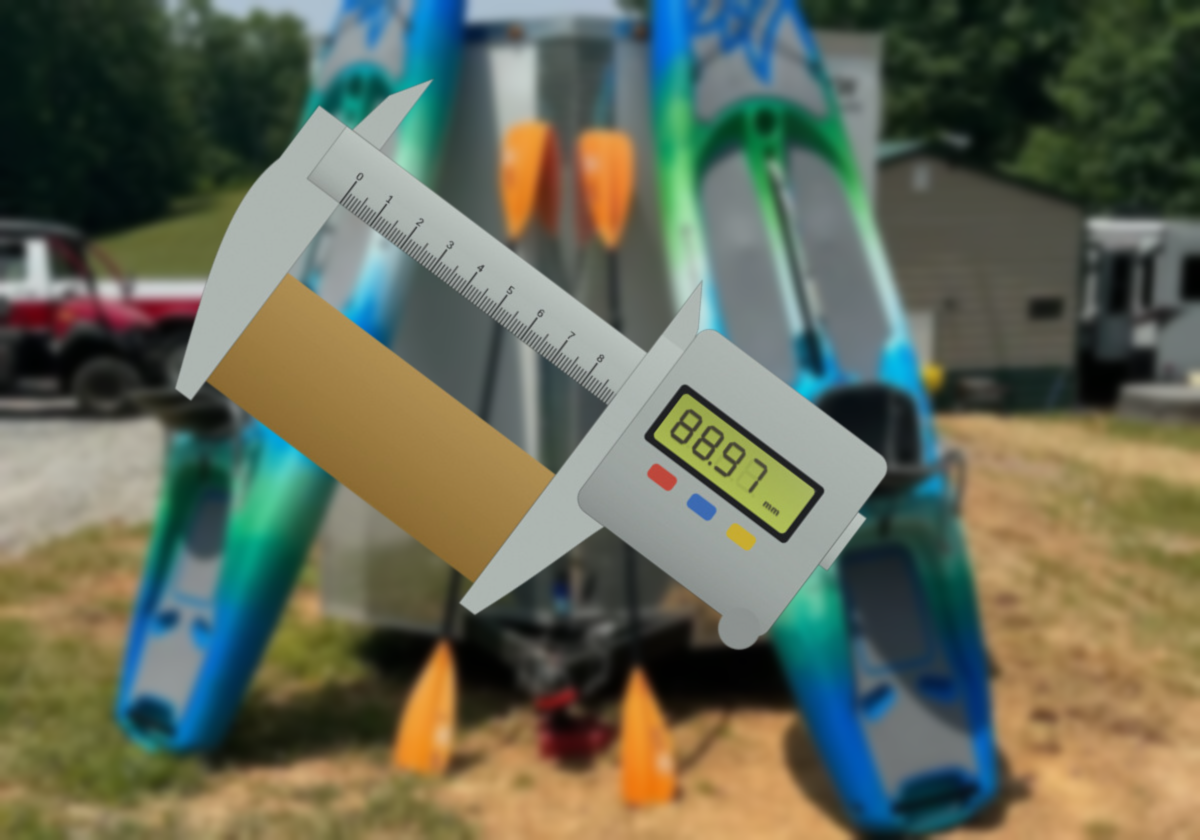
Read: 88.97mm
